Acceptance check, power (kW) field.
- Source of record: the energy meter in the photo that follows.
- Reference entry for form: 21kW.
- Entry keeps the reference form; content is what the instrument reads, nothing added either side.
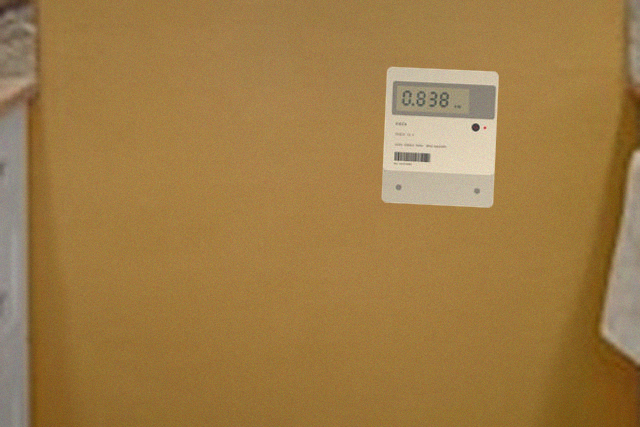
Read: 0.838kW
